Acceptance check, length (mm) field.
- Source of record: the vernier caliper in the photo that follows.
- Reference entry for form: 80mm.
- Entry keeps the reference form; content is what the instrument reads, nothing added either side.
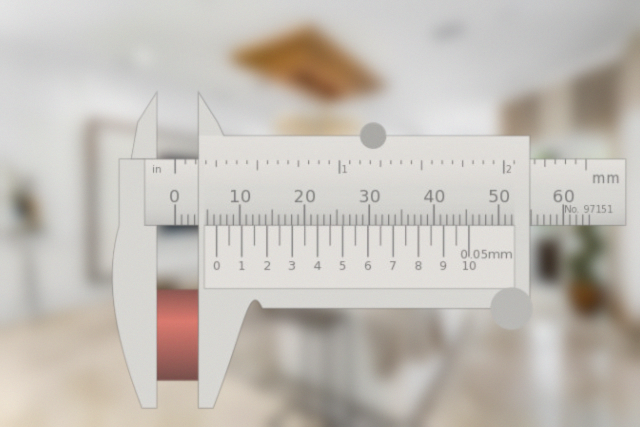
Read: 6.4mm
